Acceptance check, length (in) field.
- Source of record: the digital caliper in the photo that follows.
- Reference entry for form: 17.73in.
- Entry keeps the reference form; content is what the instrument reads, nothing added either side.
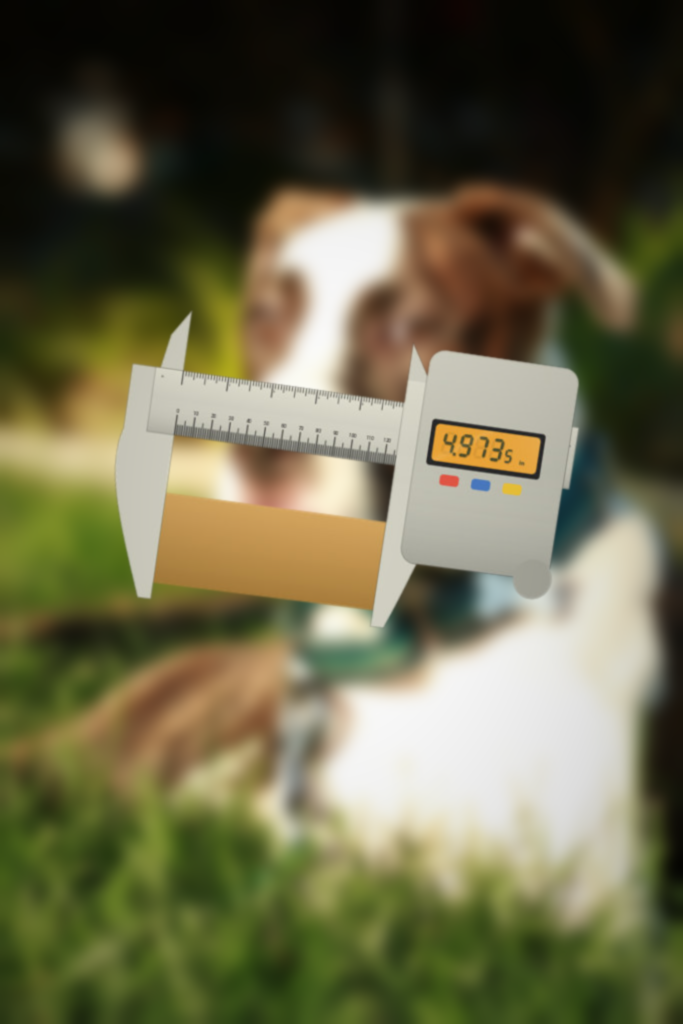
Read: 4.9735in
